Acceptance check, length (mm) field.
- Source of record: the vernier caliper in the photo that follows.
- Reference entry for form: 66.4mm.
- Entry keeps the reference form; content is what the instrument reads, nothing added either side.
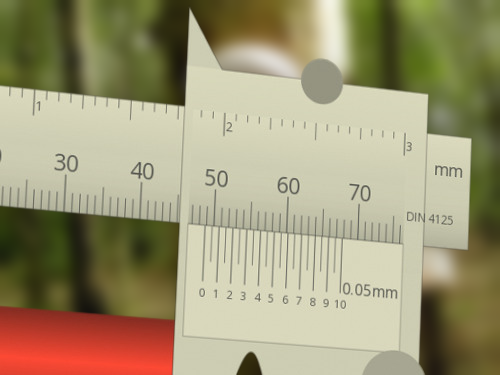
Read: 48.8mm
